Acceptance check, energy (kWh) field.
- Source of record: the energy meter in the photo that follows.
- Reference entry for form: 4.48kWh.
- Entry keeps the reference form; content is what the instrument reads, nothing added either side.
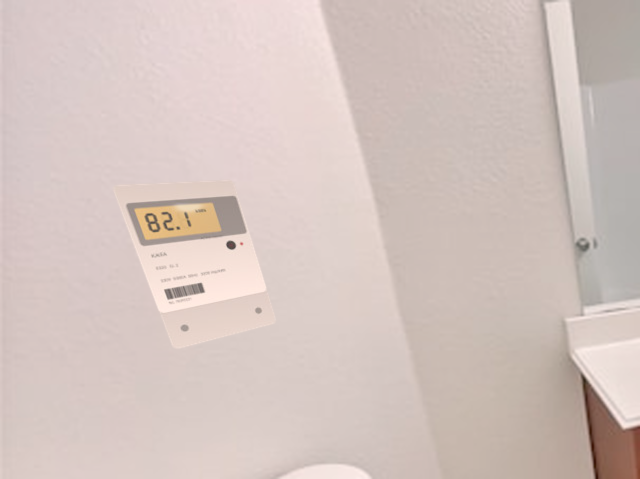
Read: 82.1kWh
